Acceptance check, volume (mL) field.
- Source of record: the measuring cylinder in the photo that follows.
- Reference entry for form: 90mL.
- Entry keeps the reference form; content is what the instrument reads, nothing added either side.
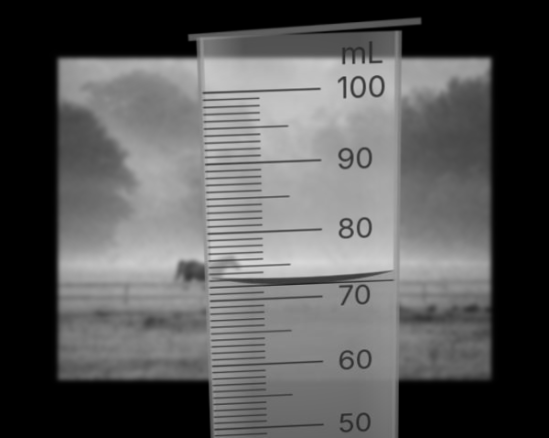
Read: 72mL
